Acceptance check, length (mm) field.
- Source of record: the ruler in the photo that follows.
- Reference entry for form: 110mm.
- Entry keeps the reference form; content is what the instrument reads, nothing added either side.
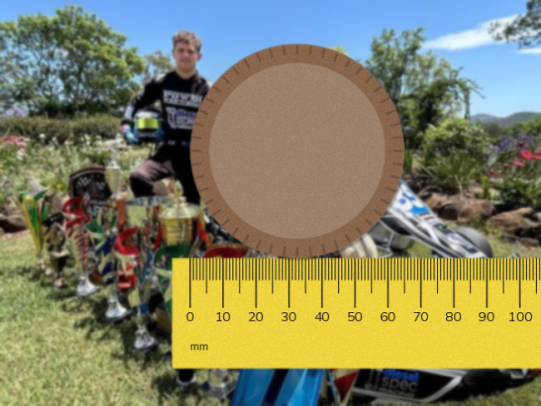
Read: 65mm
